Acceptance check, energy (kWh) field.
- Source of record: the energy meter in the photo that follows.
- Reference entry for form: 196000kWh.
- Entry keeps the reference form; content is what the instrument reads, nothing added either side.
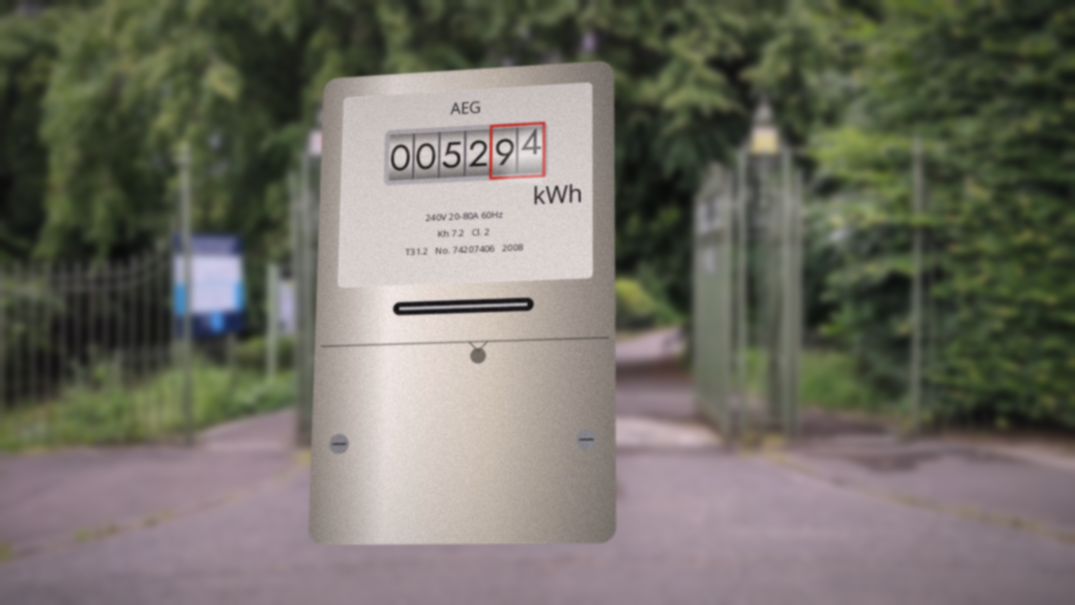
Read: 52.94kWh
